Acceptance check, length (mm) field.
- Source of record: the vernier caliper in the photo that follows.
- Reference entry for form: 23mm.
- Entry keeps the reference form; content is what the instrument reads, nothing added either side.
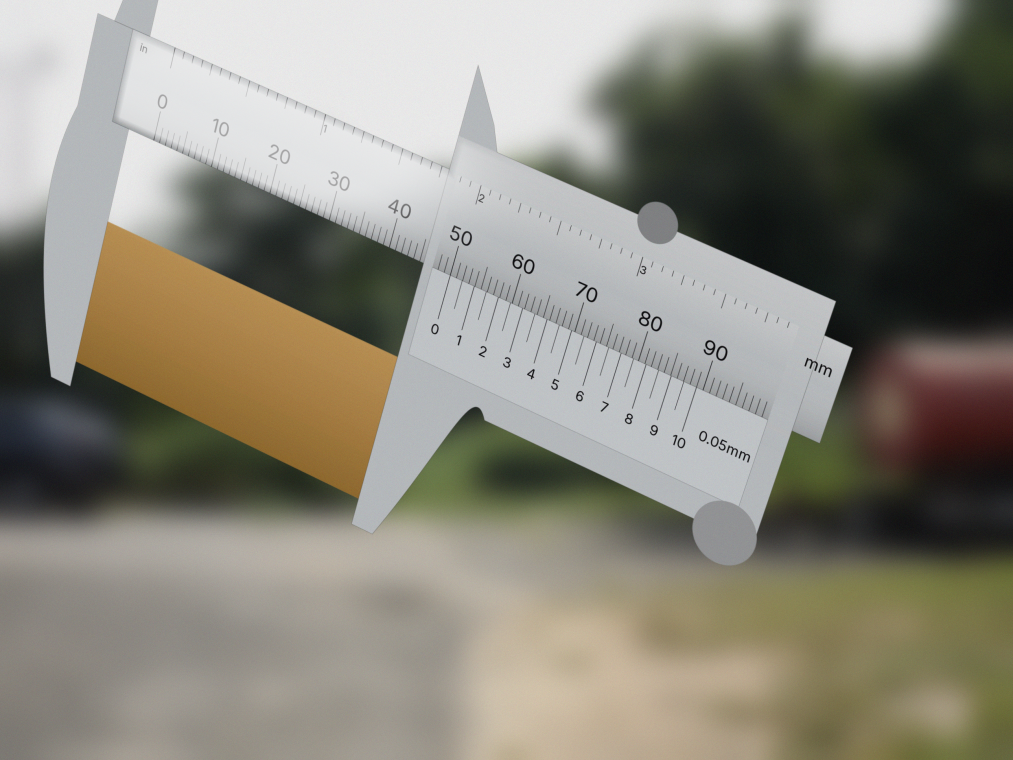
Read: 50.0mm
